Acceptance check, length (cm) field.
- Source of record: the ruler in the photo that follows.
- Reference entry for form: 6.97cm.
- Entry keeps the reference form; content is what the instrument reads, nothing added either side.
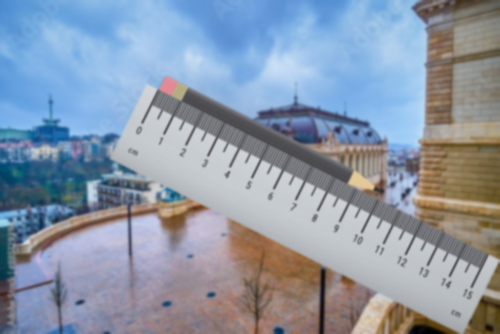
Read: 10cm
